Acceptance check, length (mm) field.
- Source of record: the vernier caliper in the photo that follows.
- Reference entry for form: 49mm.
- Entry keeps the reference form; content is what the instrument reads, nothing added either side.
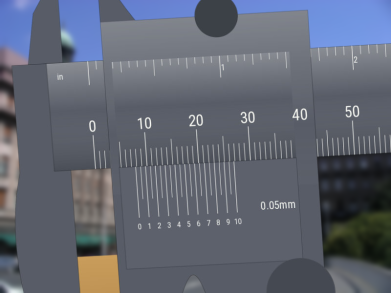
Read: 7.8mm
